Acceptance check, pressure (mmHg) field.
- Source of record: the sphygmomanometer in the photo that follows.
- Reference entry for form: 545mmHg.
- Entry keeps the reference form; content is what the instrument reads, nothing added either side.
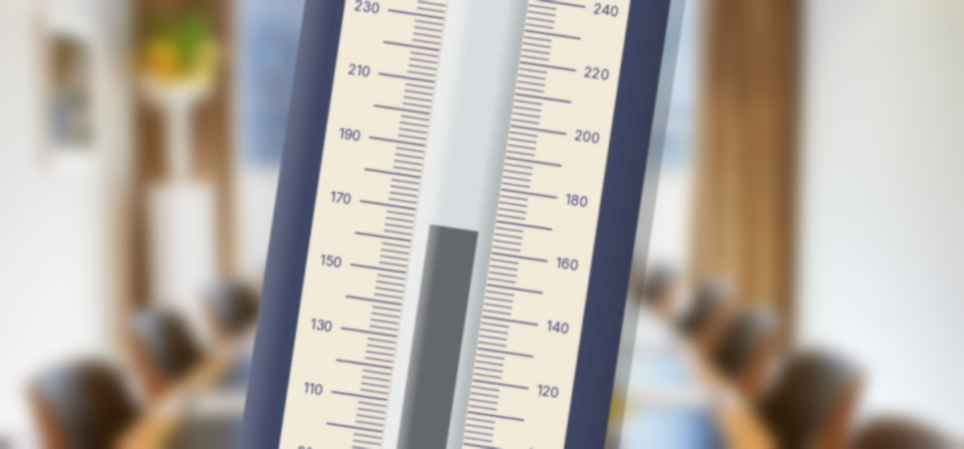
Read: 166mmHg
